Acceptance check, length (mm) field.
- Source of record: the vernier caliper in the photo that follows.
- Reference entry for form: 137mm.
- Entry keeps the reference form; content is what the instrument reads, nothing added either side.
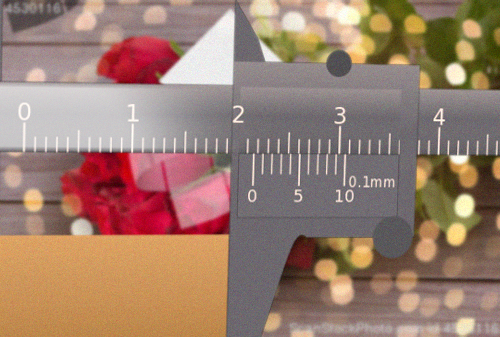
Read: 21.6mm
